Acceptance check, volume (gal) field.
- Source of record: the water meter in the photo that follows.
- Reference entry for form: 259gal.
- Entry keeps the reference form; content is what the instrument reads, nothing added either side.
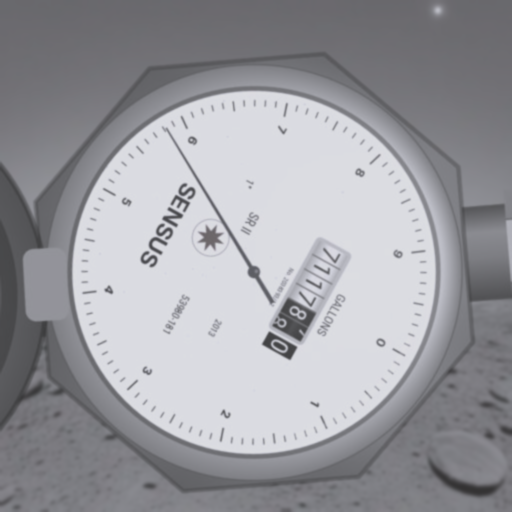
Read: 7117875.8gal
